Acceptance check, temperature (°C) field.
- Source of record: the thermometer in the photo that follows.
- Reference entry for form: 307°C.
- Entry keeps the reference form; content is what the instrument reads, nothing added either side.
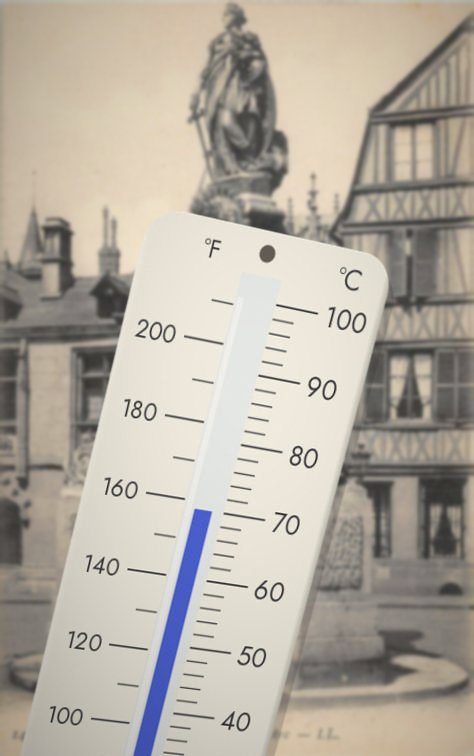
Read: 70°C
